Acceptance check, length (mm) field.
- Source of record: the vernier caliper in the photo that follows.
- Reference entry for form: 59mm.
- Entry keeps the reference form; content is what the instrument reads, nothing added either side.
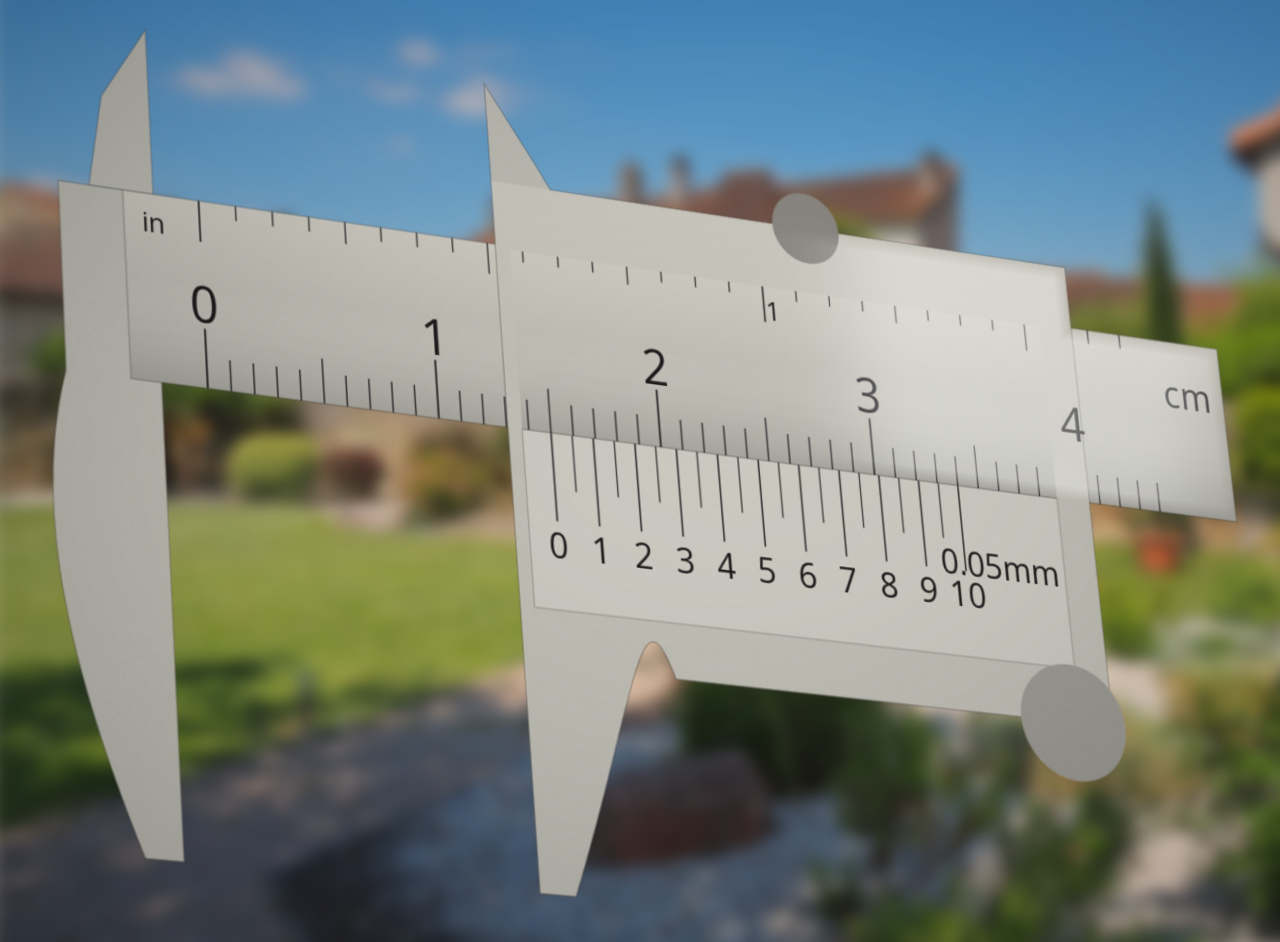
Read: 15.0mm
